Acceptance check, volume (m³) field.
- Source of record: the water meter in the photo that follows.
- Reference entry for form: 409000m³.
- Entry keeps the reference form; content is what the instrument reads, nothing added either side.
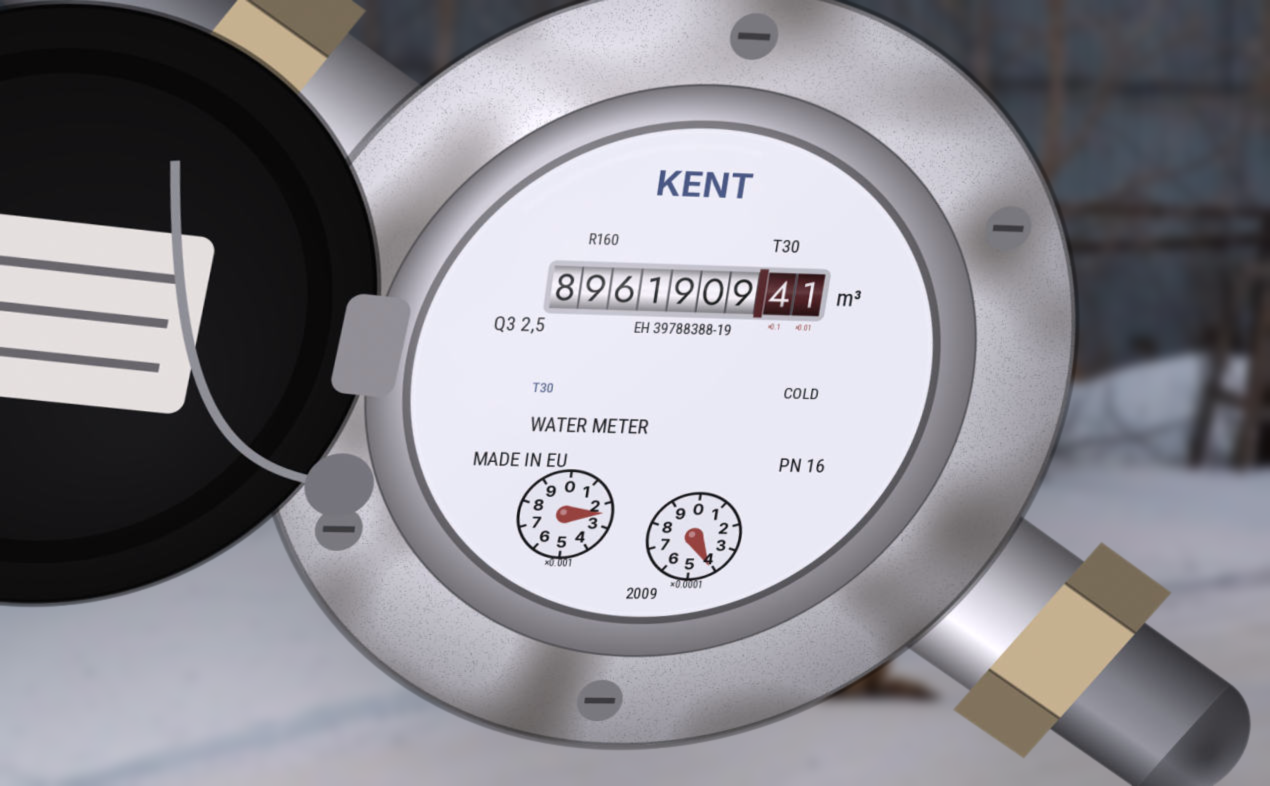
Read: 8961909.4124m³
